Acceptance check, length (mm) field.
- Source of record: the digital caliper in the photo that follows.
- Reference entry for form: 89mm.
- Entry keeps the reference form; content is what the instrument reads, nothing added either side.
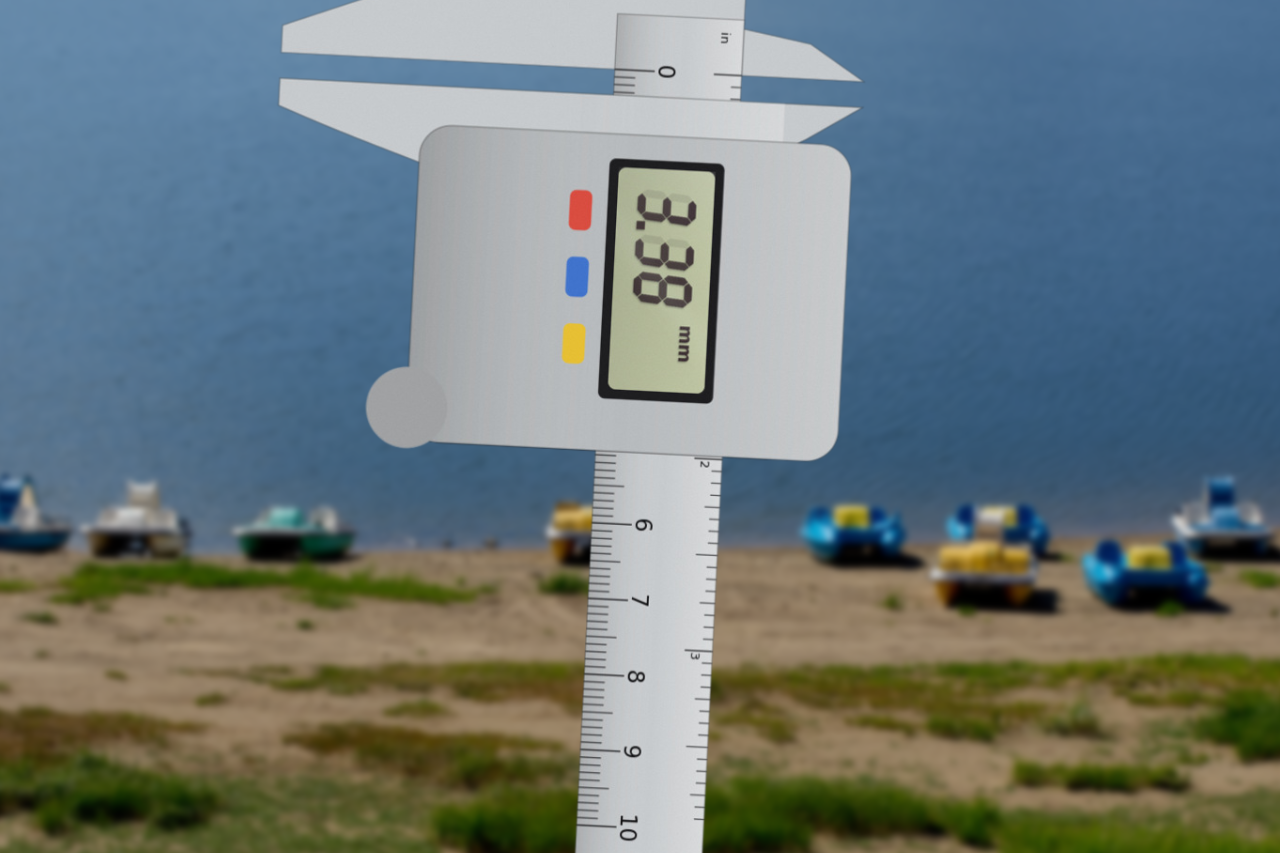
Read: 3.38mm
